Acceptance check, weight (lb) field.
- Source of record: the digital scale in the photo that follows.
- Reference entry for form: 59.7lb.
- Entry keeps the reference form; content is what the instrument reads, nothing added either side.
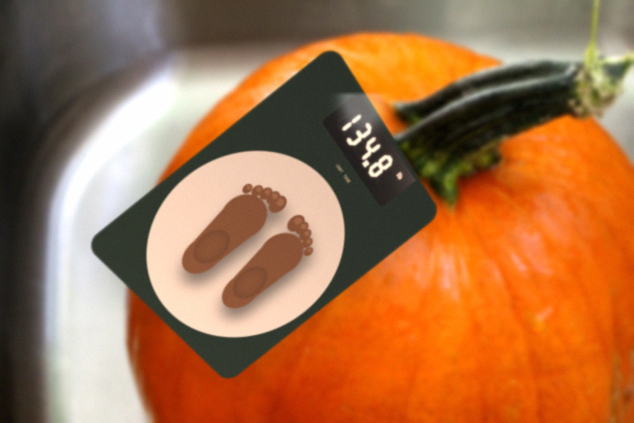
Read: 134.8lb
